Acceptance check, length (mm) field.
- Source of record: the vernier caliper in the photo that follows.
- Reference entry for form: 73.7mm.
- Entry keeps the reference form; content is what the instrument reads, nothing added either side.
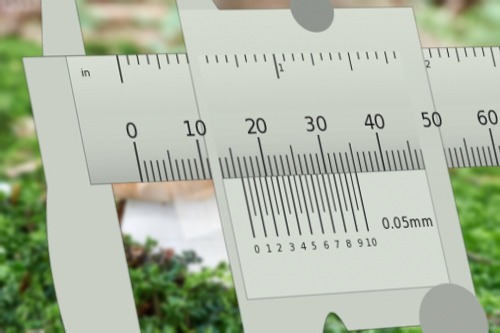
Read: 16.0mm
